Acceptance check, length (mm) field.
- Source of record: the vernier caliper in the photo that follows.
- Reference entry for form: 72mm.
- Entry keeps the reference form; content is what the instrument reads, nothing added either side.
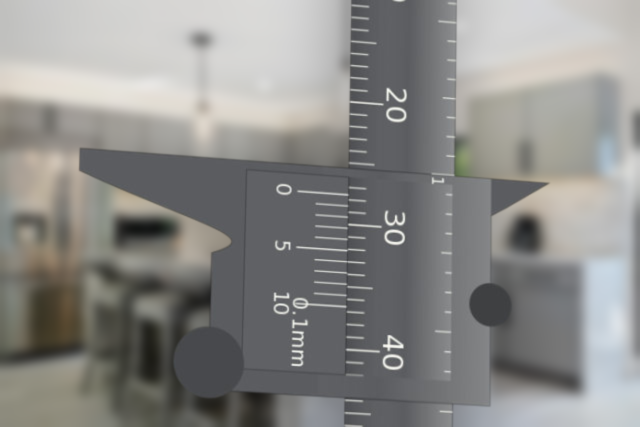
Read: 27.6mm
